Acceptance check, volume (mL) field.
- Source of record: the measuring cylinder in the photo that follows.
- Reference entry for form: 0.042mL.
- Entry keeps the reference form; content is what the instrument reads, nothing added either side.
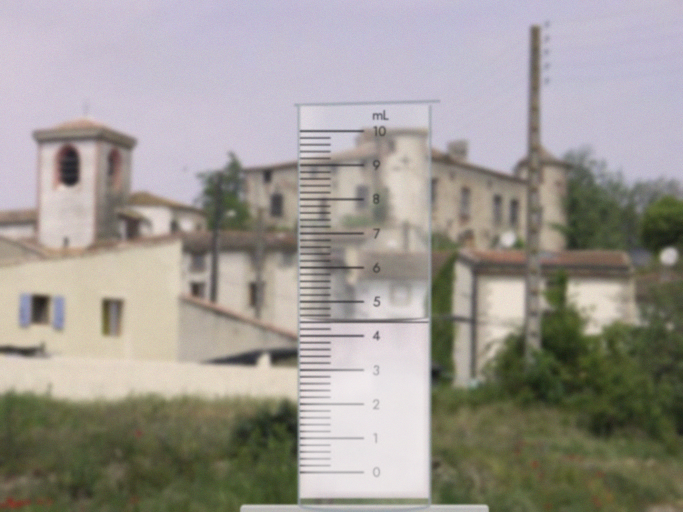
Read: 4.4mL
